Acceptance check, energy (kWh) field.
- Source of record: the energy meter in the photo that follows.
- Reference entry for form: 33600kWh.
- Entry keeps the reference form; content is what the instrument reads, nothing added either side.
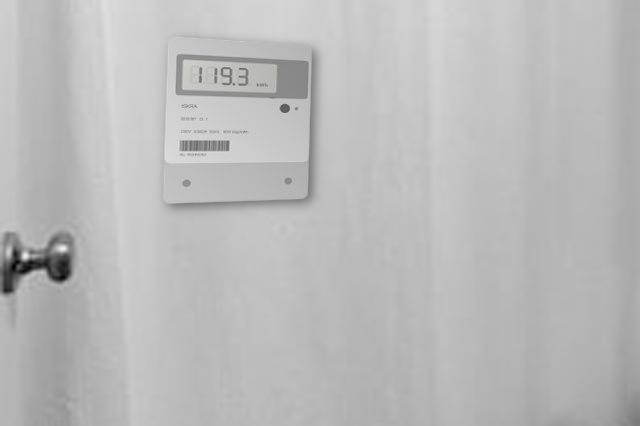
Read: 119.3kWh
